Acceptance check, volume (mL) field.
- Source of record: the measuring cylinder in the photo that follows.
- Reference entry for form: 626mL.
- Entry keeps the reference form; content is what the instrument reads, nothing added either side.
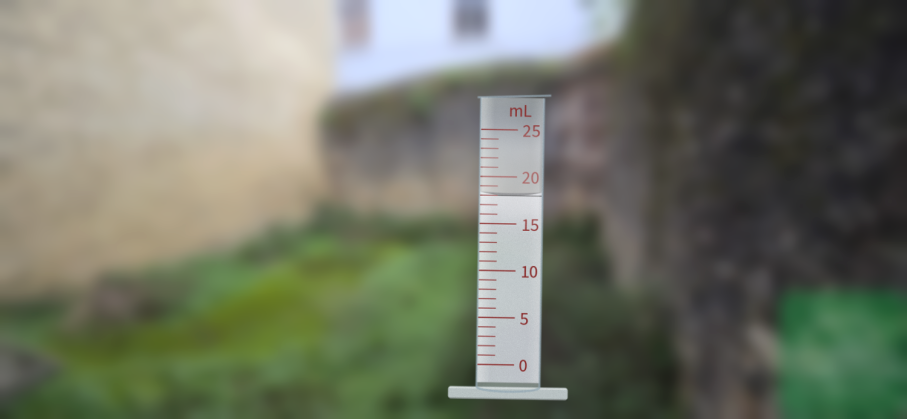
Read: 18mL
